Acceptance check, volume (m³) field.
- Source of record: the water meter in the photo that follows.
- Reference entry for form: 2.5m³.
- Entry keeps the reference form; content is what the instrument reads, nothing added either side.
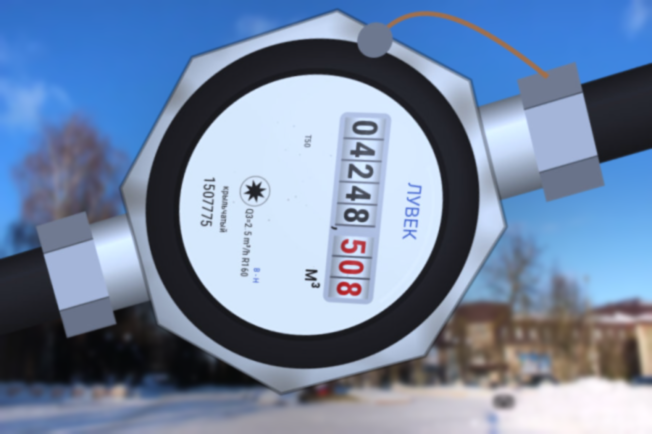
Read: 4248.508m³
